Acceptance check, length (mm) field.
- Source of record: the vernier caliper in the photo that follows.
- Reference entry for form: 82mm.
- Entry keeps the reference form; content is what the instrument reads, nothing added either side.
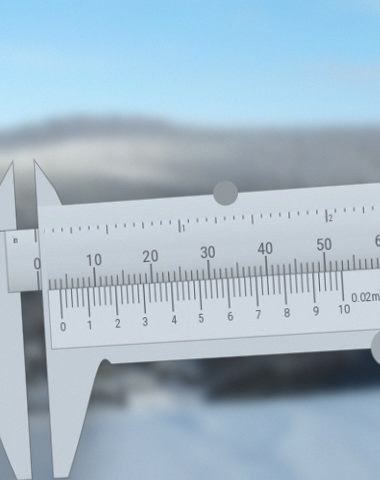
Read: 3.8mm
